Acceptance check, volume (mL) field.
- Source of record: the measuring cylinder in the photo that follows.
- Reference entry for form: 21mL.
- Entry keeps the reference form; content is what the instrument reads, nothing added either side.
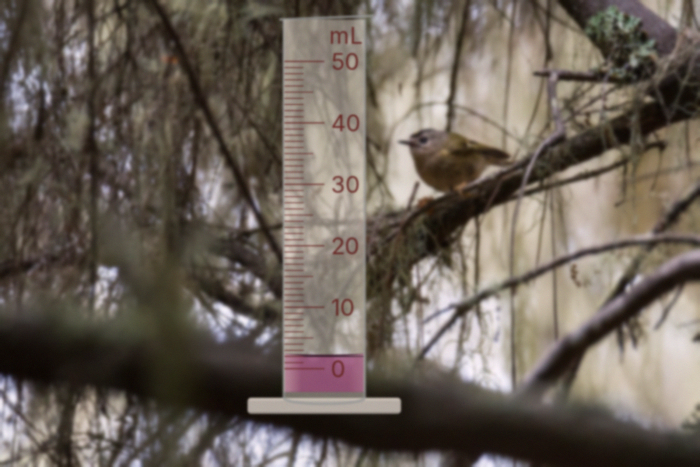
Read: 2mL
